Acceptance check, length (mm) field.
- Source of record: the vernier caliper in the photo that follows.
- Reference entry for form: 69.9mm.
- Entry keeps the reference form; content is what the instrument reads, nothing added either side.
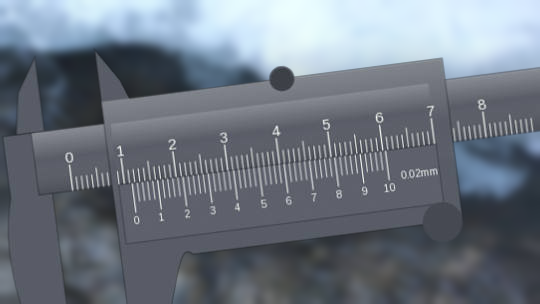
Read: 11.5mm
